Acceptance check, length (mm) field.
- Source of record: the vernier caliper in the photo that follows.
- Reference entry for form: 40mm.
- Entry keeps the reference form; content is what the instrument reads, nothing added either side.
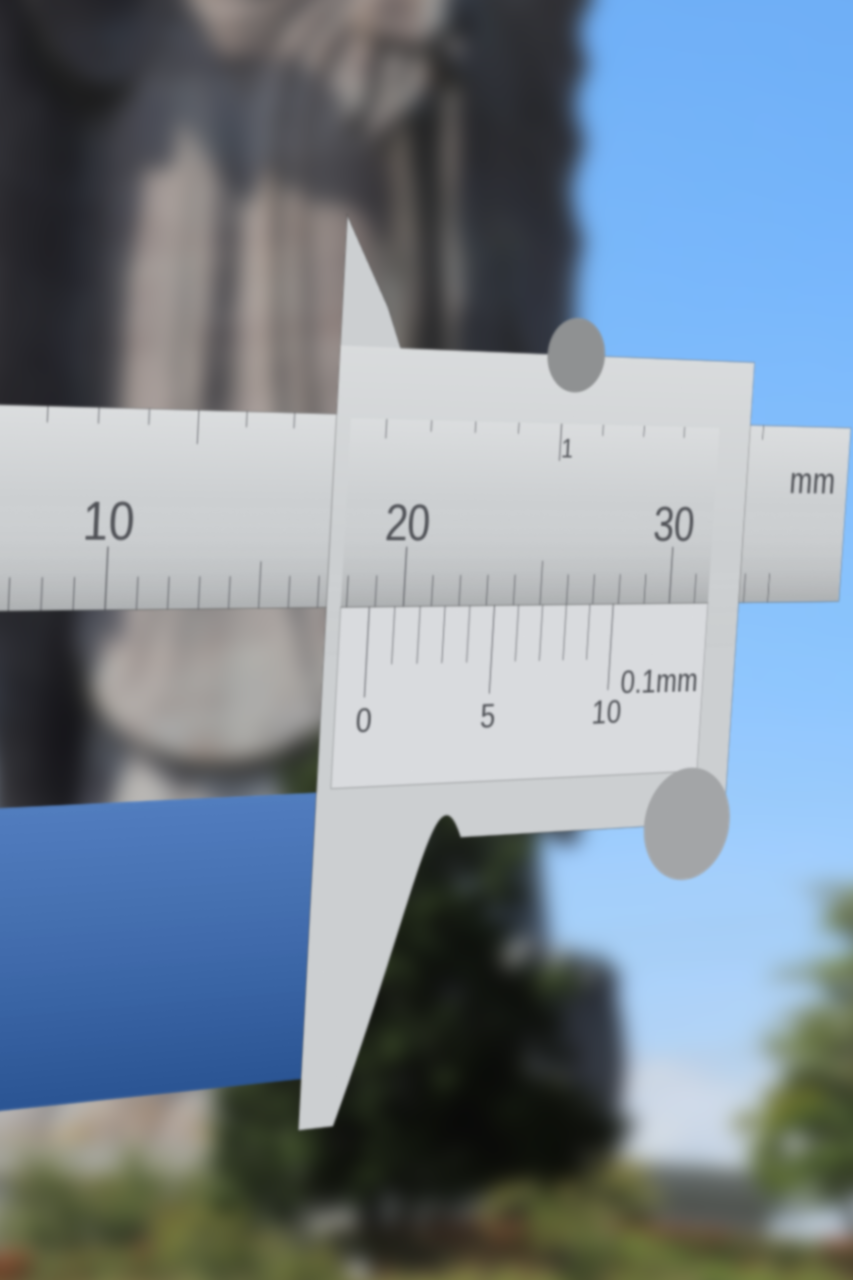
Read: 18.8mm
